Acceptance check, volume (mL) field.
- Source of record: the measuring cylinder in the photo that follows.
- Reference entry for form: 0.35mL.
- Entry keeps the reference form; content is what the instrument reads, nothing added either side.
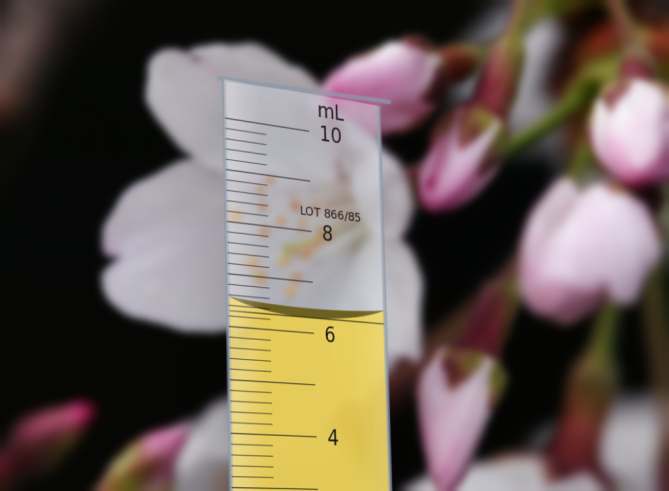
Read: 6.3mL
